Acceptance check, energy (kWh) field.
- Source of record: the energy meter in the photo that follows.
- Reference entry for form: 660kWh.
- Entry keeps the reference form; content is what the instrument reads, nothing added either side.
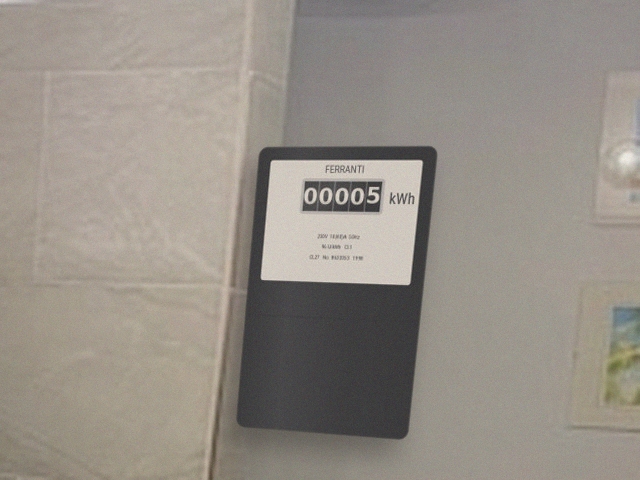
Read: 5kWh
